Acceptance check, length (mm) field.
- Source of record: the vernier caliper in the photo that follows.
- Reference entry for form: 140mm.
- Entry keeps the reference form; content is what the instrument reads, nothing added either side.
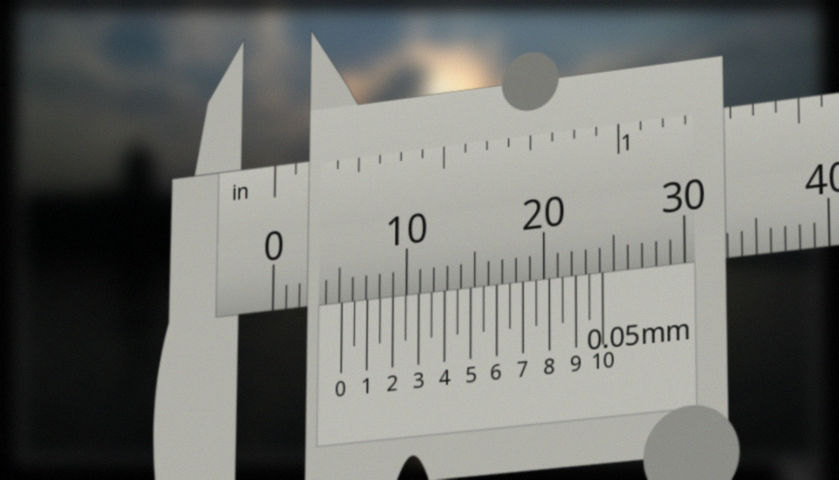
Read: 5.2mm
